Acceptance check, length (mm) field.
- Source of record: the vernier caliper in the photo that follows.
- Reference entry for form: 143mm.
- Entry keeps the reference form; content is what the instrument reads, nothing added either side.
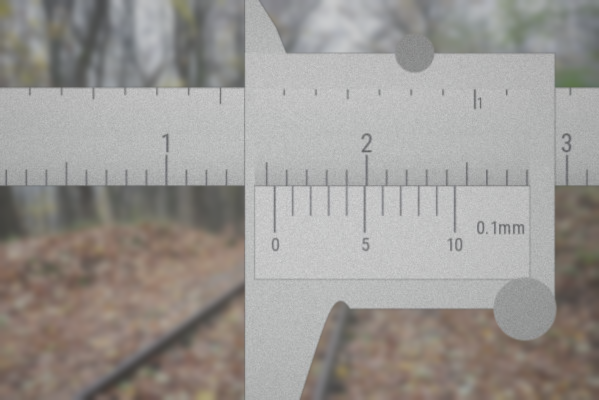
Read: 15.4mm
